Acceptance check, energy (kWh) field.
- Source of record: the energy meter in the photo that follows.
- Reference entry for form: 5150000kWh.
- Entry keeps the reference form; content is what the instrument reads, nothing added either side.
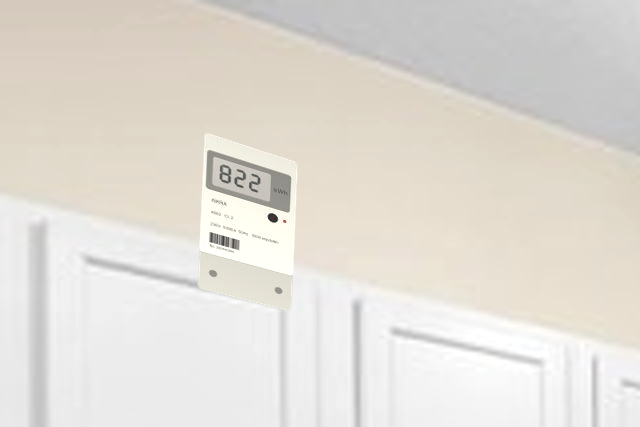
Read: 822kWh
